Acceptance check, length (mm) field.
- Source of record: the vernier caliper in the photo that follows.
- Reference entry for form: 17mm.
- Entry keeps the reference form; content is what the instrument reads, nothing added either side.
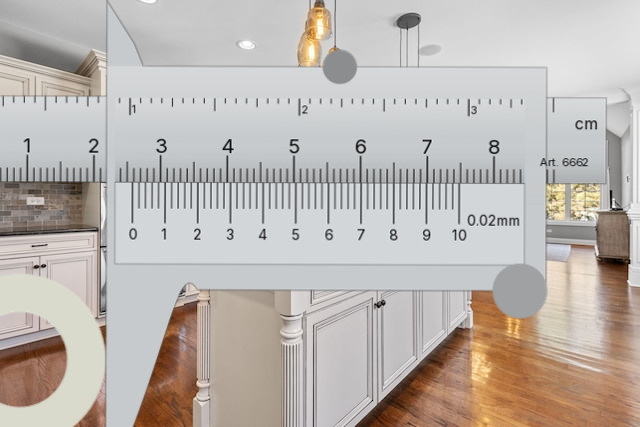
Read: 25.8mm
